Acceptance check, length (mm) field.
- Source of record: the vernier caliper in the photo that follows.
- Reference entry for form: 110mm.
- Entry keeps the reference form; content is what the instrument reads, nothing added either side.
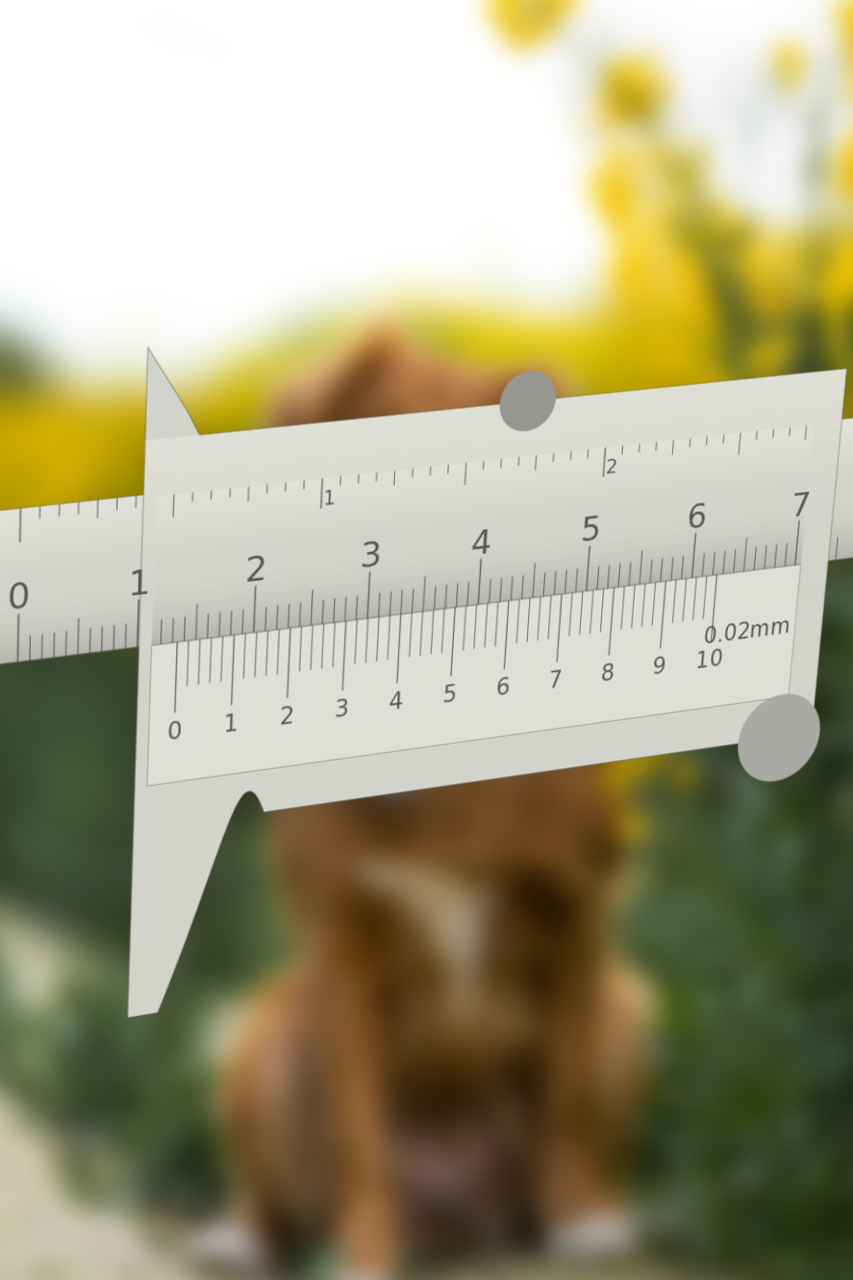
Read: 13.4mm
